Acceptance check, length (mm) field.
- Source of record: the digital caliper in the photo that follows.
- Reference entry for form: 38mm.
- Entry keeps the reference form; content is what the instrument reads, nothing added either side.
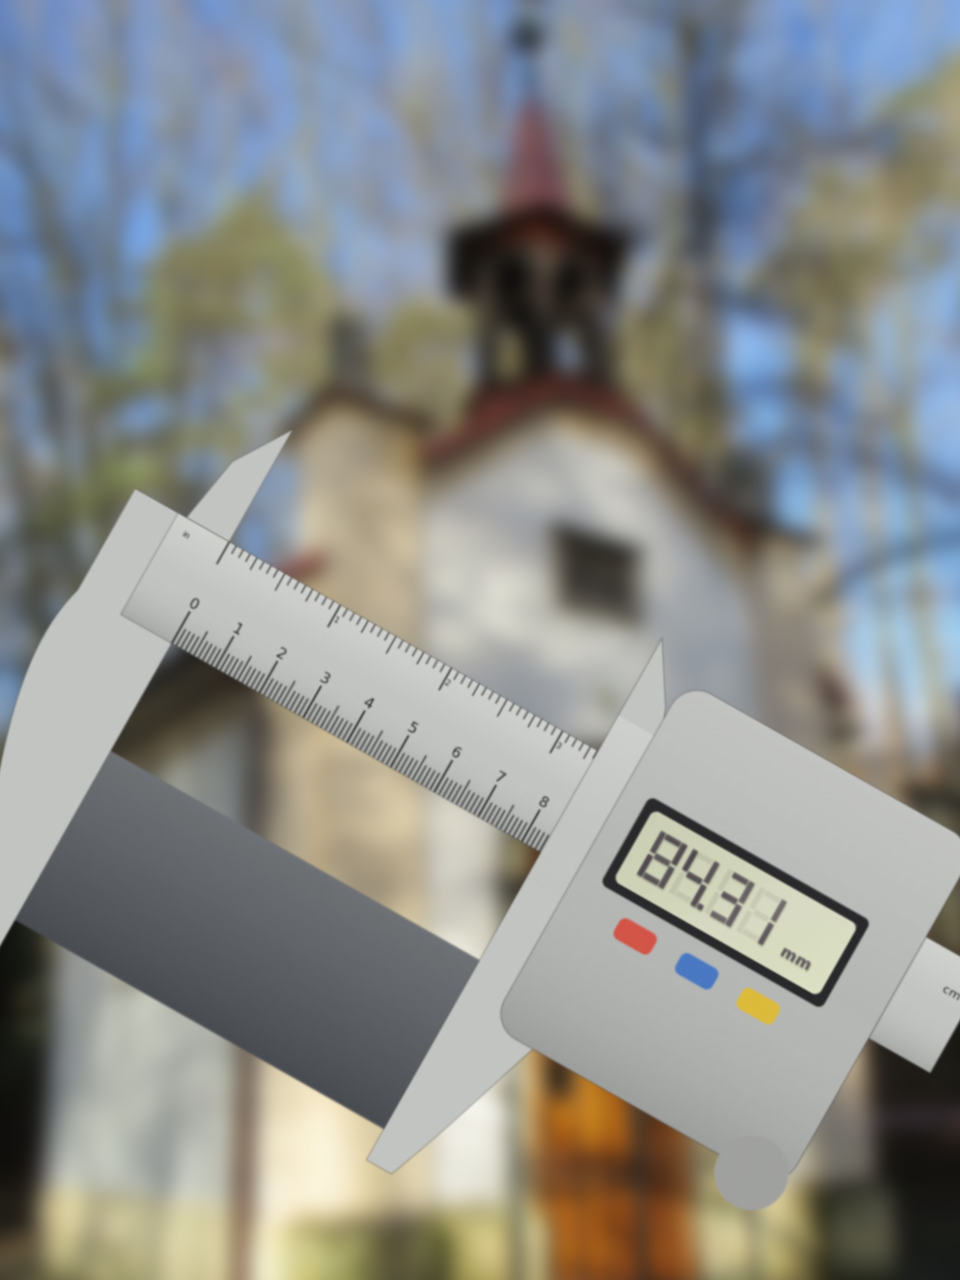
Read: 84.31mm
